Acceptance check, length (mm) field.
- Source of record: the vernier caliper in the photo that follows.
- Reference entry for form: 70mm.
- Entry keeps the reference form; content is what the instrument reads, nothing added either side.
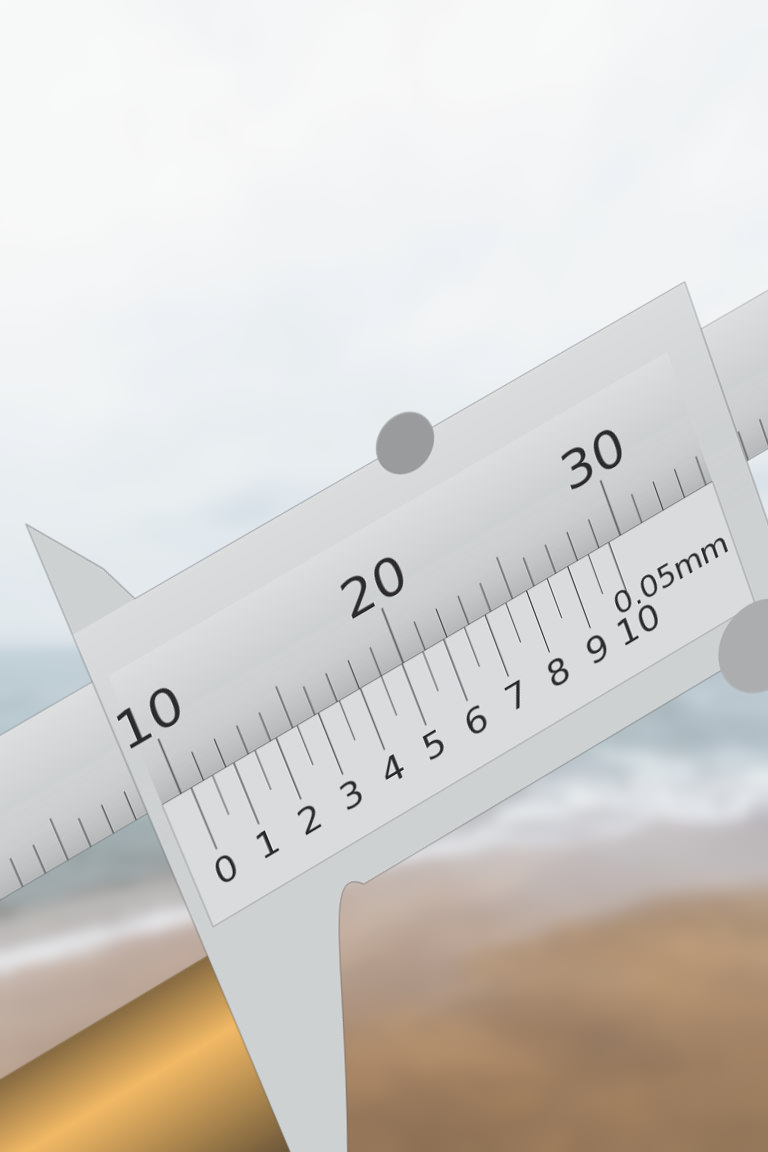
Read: 10.45mm
